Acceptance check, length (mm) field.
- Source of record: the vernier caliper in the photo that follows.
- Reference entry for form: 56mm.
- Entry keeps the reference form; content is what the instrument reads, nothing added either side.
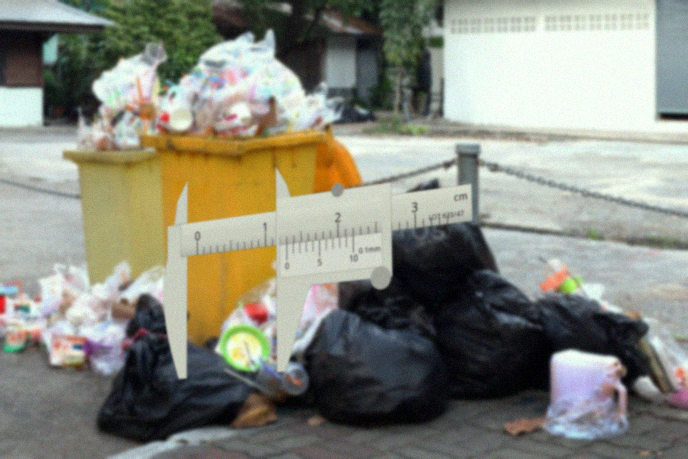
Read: 13.0mm
